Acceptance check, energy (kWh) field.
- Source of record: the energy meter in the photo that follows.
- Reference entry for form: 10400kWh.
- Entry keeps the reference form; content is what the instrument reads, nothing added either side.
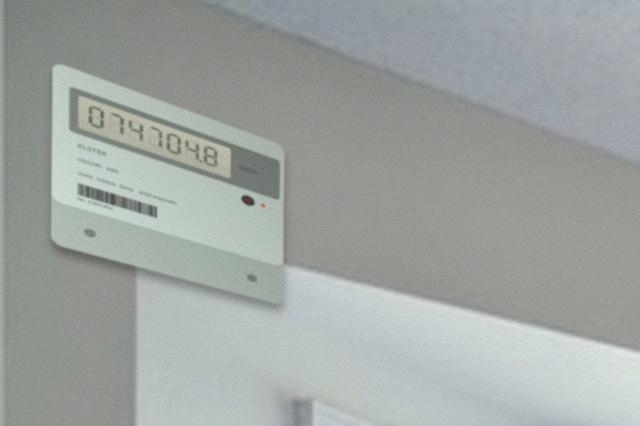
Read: 74704.8kWh
